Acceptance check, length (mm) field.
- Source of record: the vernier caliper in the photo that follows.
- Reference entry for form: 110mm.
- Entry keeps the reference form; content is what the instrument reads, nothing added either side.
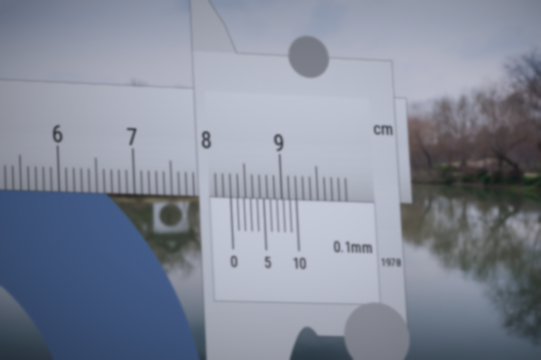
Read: 83.0mm
